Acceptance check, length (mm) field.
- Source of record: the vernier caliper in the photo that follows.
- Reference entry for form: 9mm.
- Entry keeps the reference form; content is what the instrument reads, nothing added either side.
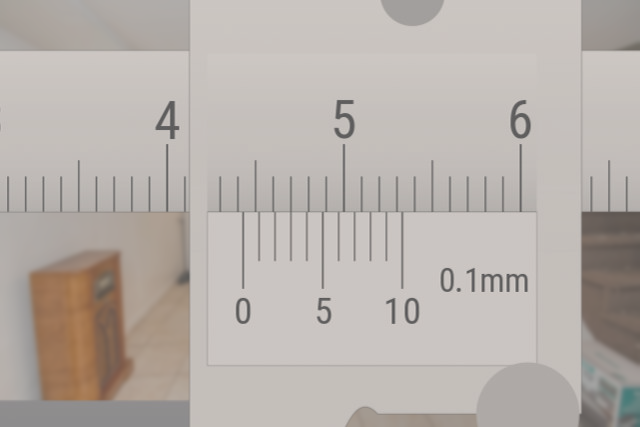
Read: 44.3mm
